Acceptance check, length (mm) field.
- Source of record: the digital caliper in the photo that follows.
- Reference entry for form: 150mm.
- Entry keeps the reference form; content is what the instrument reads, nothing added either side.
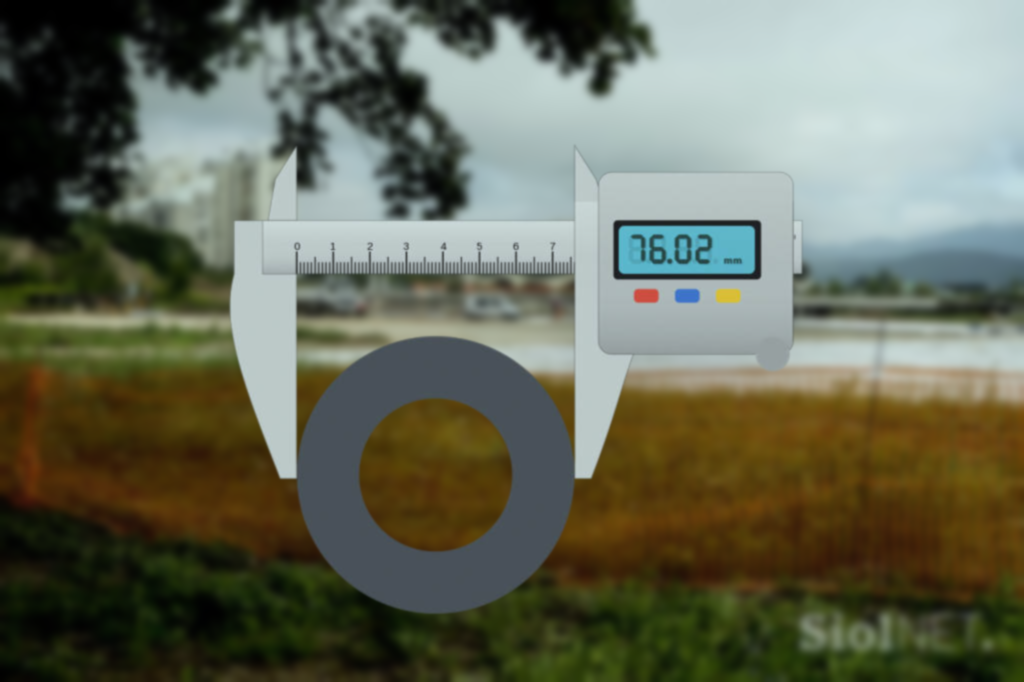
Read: 76.02mm
